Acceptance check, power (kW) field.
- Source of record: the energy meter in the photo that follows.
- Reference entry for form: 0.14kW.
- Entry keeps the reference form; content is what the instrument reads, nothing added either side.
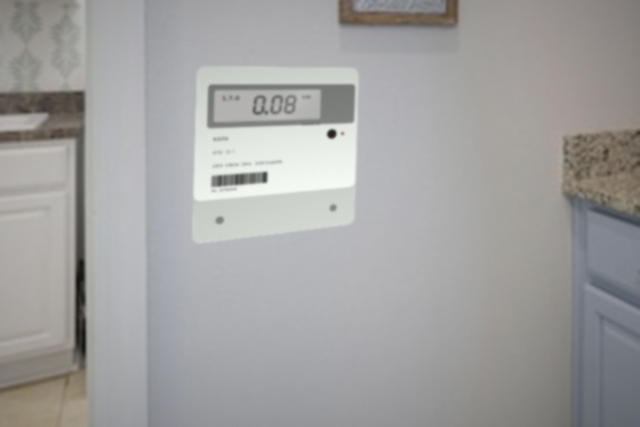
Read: 0.08kW
